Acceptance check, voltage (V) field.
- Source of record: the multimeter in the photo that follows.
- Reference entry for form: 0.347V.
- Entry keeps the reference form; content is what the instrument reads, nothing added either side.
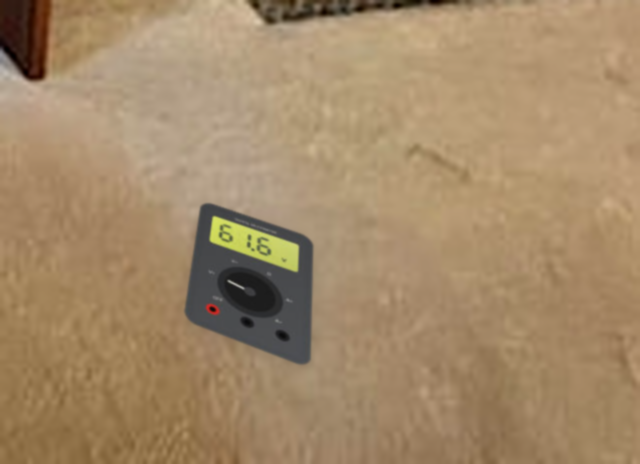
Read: 61.6V
